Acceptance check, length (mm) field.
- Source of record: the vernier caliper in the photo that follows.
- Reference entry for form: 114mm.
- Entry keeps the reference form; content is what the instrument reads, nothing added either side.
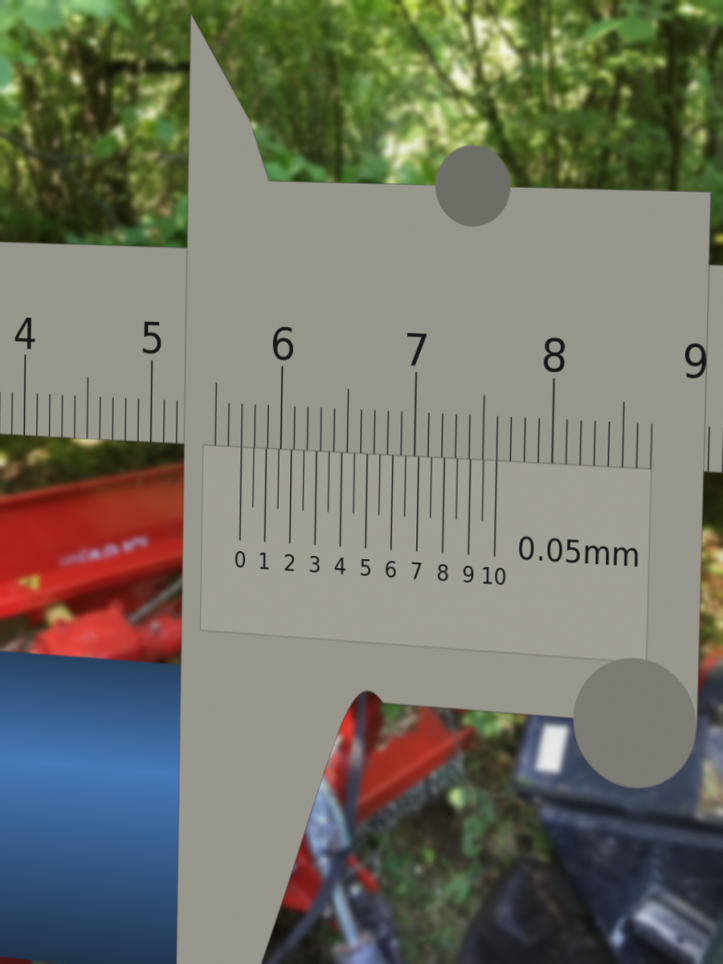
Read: 57.0mm
